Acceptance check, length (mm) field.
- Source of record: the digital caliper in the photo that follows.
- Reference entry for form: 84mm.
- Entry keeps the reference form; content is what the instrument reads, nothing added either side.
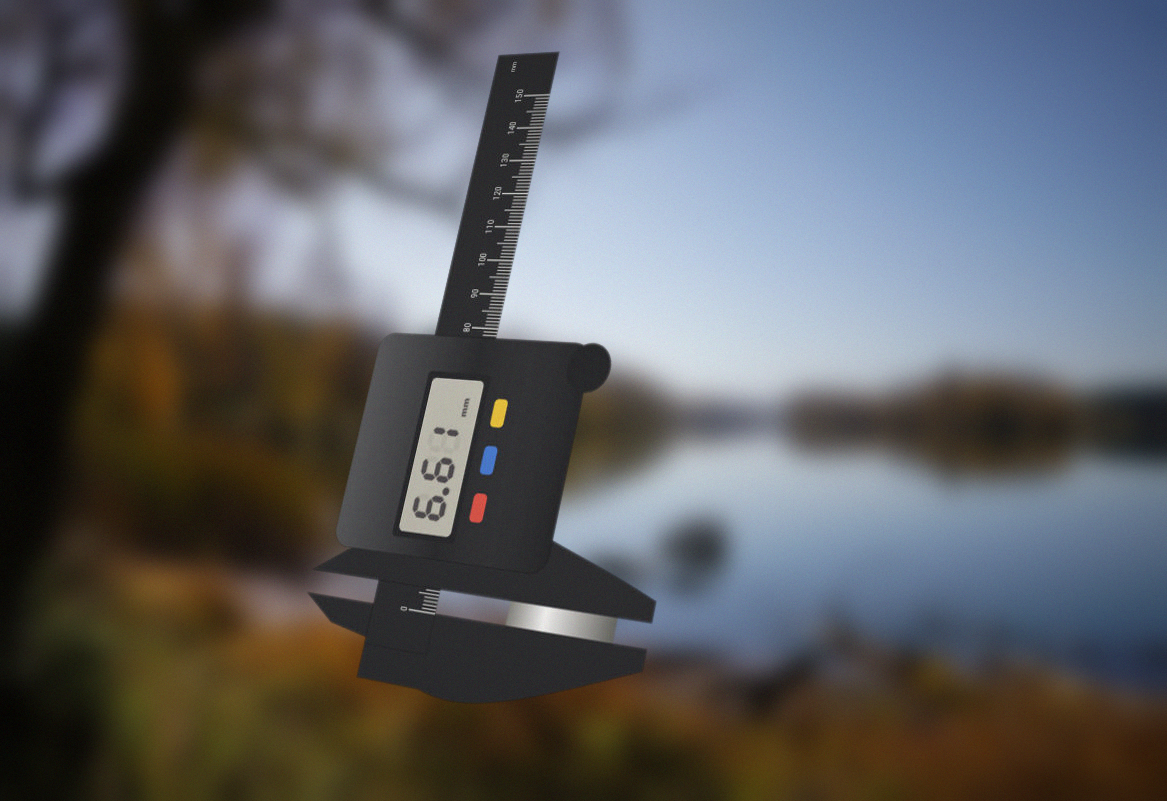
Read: 6.61mm
